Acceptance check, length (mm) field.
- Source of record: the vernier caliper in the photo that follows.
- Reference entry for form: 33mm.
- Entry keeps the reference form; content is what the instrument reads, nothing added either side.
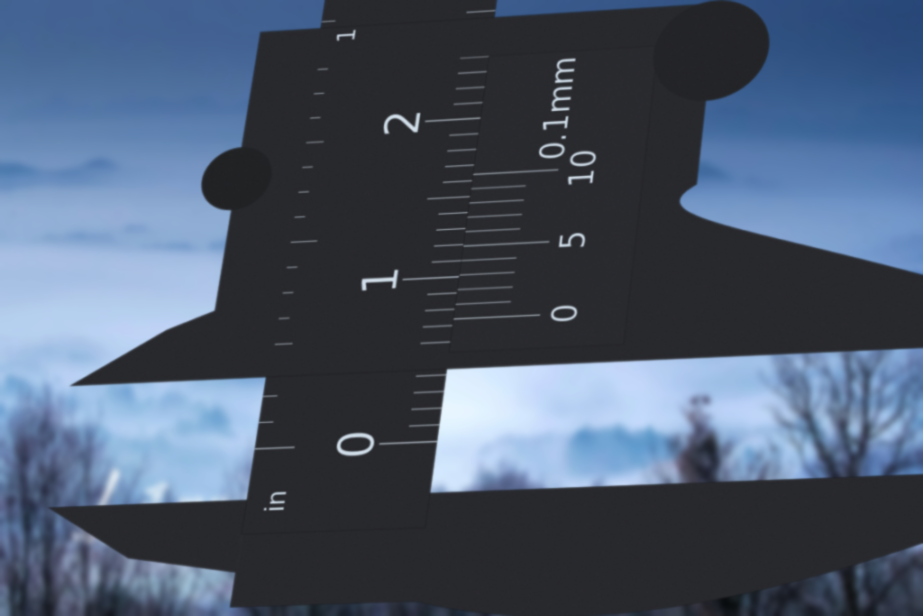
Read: 7.4mm
